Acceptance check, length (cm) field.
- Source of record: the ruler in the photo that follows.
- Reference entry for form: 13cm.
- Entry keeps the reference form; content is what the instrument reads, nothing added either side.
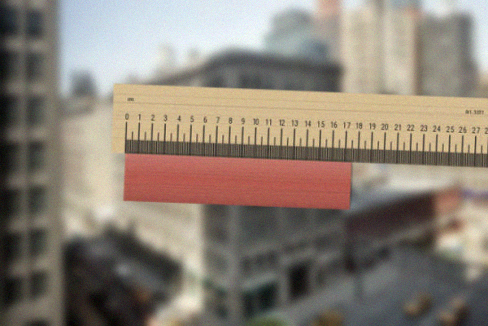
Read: 17.5cm
